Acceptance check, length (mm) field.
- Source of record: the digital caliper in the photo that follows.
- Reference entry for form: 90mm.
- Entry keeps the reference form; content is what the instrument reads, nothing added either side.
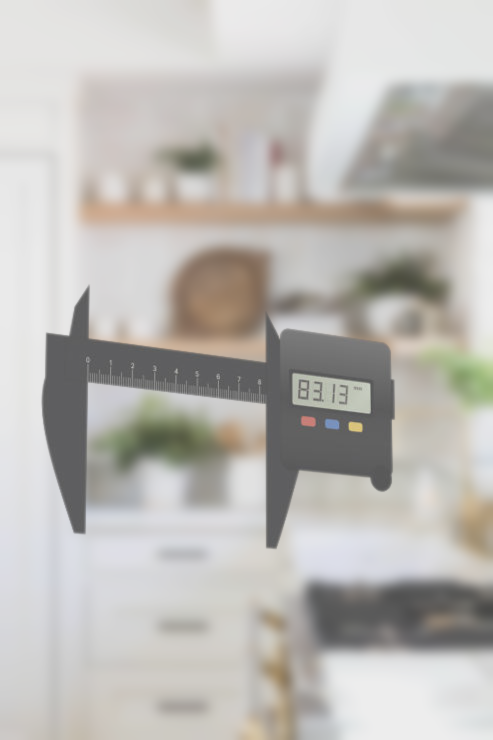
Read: 83.13mm
